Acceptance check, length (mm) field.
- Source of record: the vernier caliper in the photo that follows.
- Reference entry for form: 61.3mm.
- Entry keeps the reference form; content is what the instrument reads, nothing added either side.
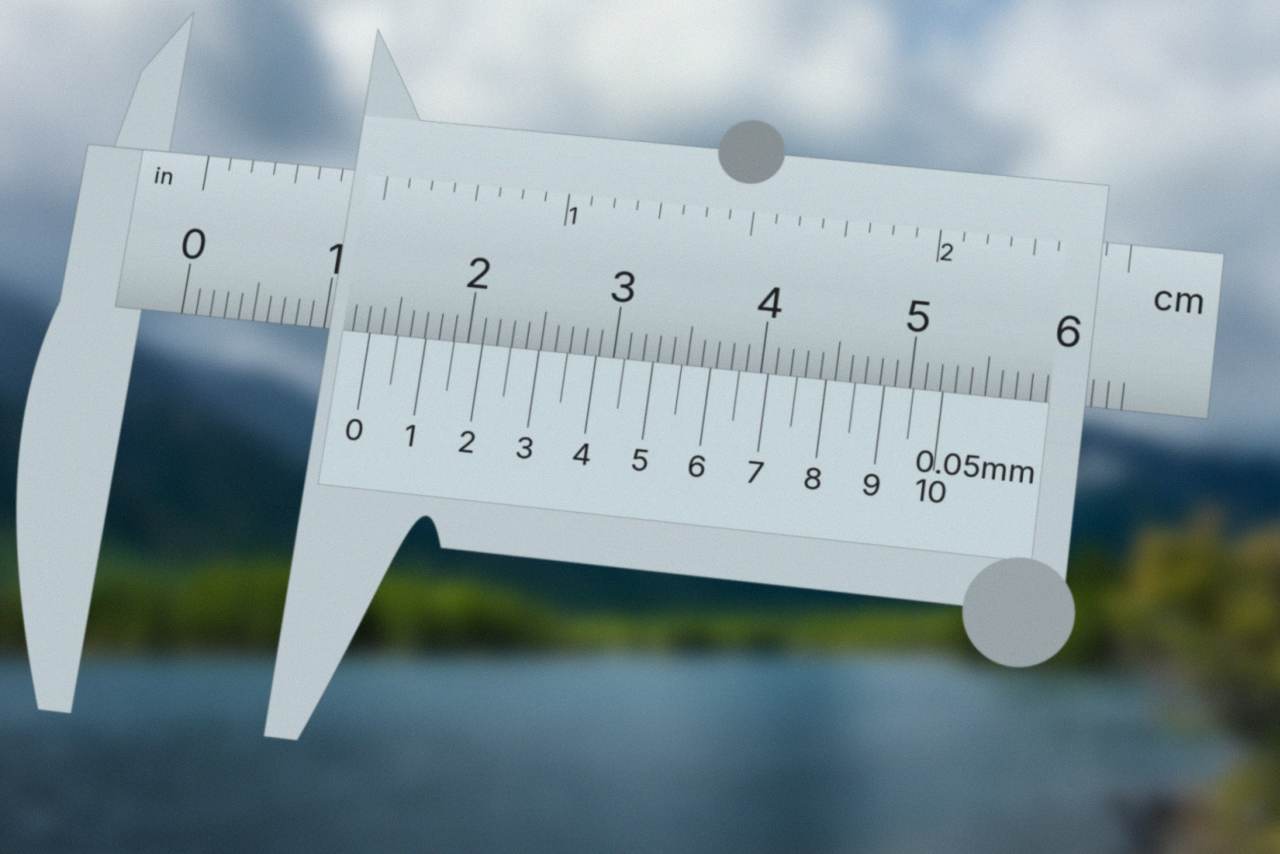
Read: 13.2mm
